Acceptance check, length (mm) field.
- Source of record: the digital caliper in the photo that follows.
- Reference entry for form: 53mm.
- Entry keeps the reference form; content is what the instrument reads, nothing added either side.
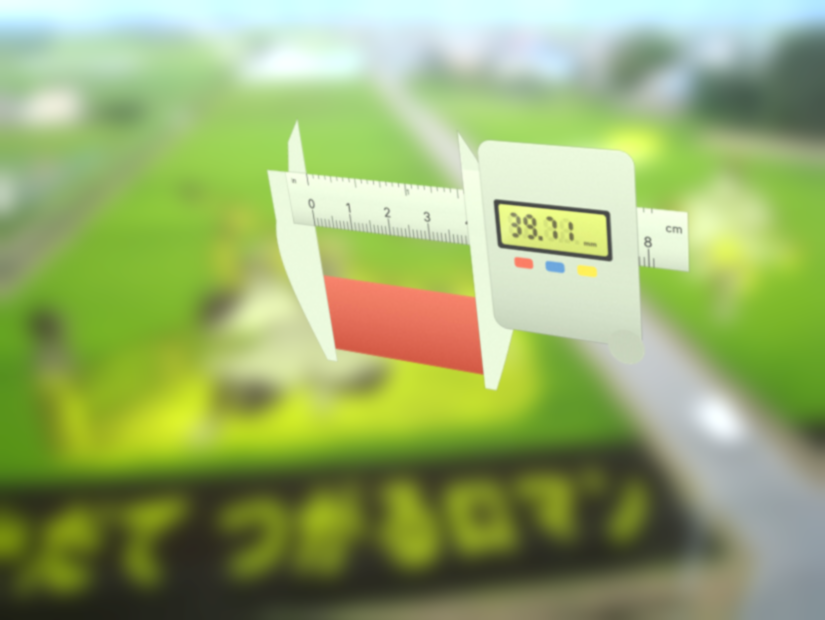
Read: 39.71mm
